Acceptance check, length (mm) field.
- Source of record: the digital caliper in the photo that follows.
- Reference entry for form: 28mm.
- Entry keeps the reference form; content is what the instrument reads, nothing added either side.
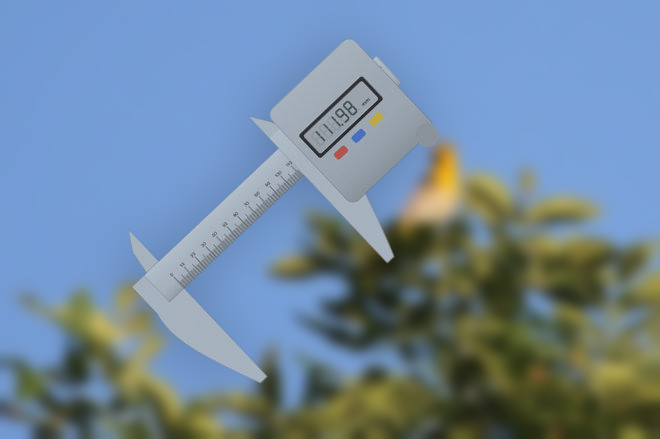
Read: 111.98mm
